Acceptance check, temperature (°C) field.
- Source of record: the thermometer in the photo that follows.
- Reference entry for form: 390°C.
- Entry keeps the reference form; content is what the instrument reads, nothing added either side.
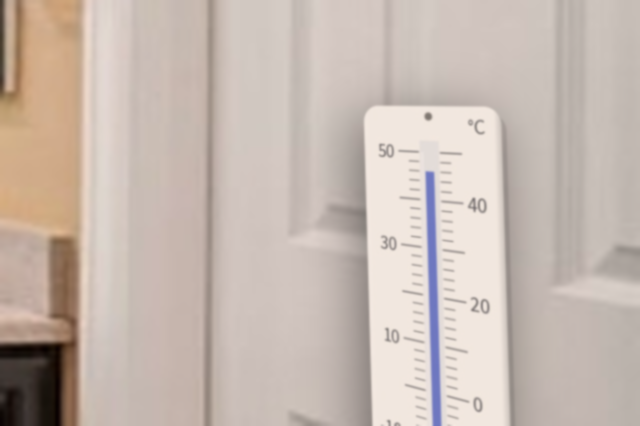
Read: 46°C
